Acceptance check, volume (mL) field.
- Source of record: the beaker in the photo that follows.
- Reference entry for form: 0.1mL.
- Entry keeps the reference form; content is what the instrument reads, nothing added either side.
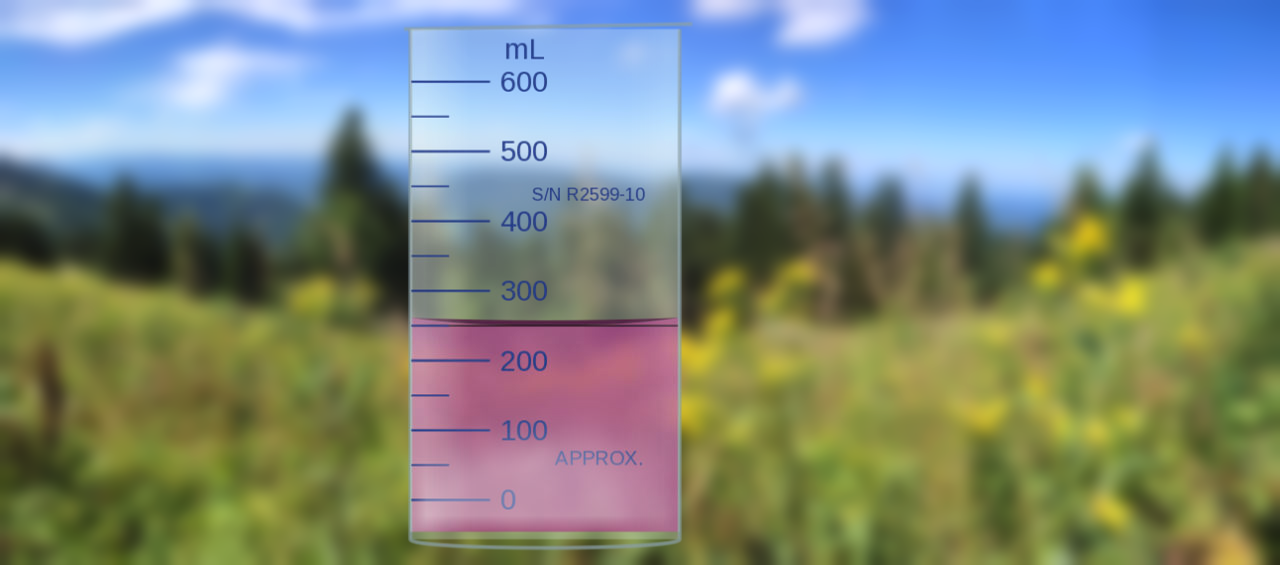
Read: 250mL
